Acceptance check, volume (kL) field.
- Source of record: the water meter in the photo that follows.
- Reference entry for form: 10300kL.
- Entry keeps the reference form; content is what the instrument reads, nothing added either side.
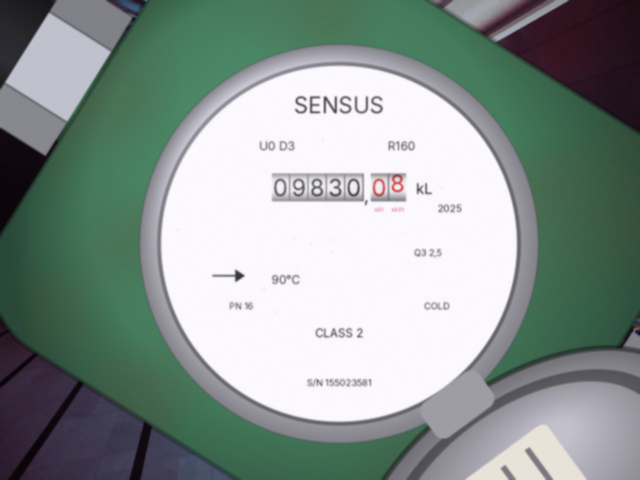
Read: 9830.08kL
